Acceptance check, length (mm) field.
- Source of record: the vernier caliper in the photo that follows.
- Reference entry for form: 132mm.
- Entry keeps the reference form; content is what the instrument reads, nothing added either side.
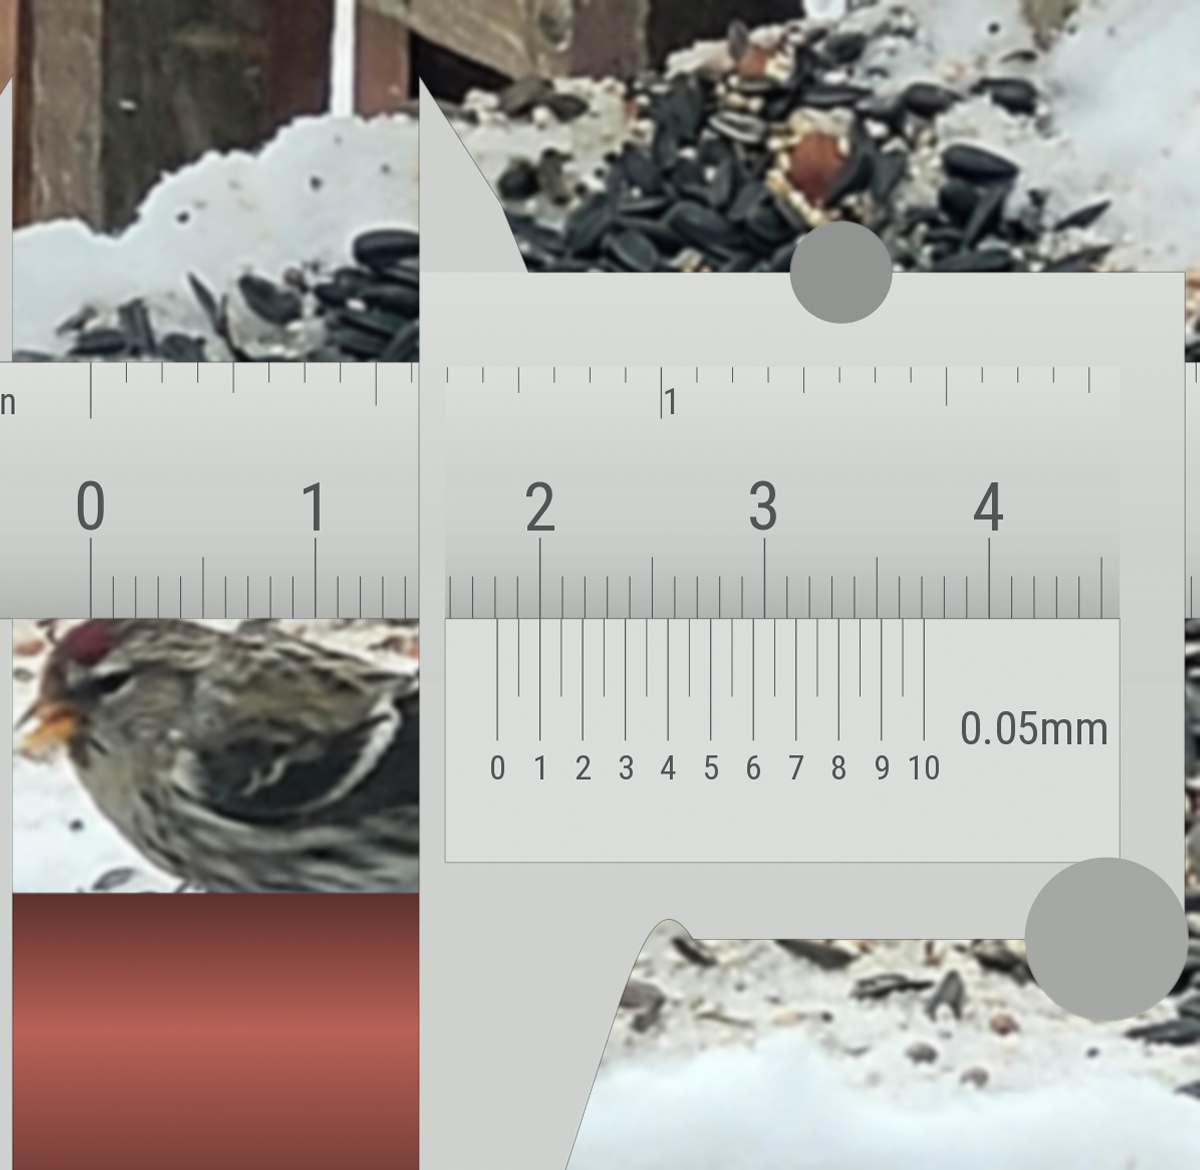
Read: 18.10mm
